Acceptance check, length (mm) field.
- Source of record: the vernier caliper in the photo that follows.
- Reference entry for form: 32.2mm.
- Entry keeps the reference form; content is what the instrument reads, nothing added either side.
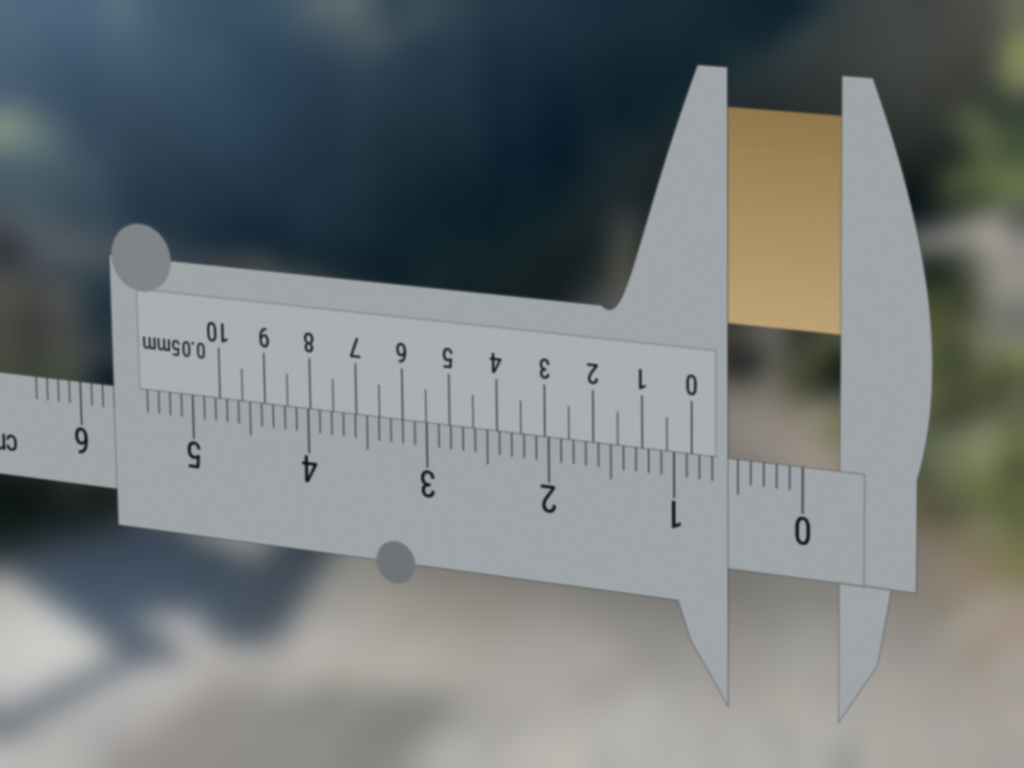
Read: 8.6mm
